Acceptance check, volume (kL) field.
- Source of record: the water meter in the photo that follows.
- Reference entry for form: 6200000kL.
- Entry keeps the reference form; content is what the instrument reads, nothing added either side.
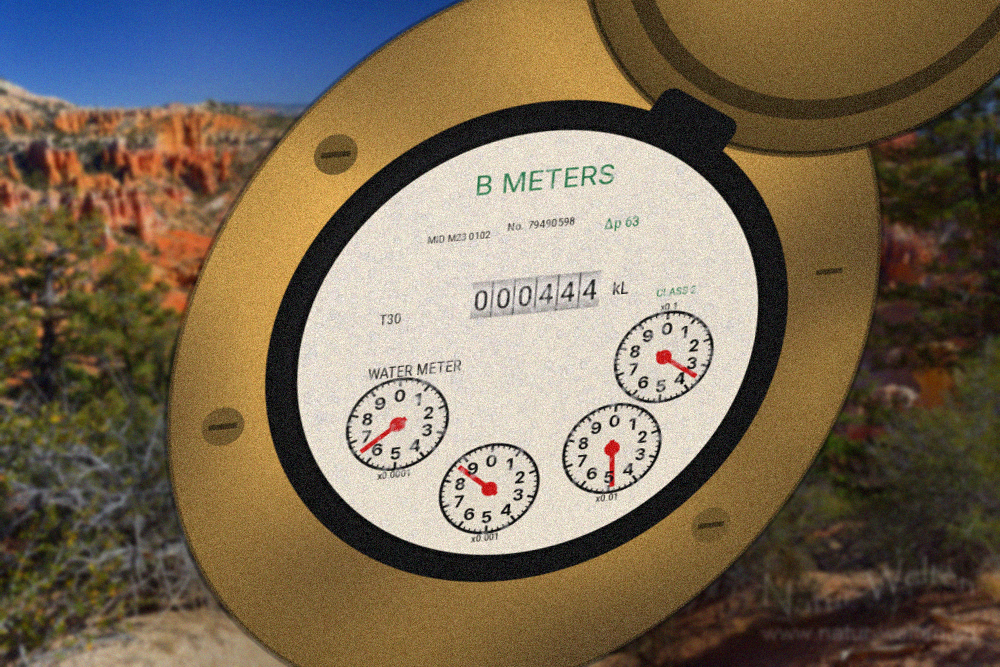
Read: 444.3486kL
